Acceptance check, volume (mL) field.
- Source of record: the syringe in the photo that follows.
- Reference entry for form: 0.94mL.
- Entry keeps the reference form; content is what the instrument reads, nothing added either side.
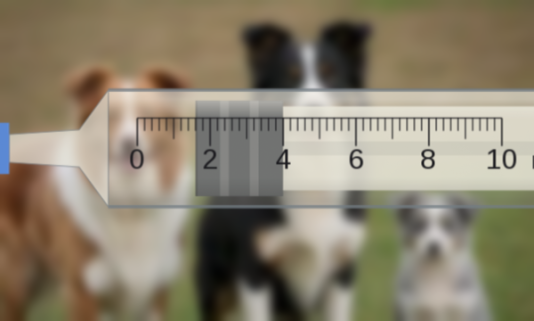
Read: 1.6mL
